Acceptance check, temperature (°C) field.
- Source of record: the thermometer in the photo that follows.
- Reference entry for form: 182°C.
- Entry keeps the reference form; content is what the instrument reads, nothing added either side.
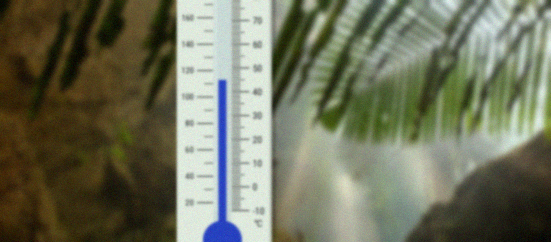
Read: 45°C
